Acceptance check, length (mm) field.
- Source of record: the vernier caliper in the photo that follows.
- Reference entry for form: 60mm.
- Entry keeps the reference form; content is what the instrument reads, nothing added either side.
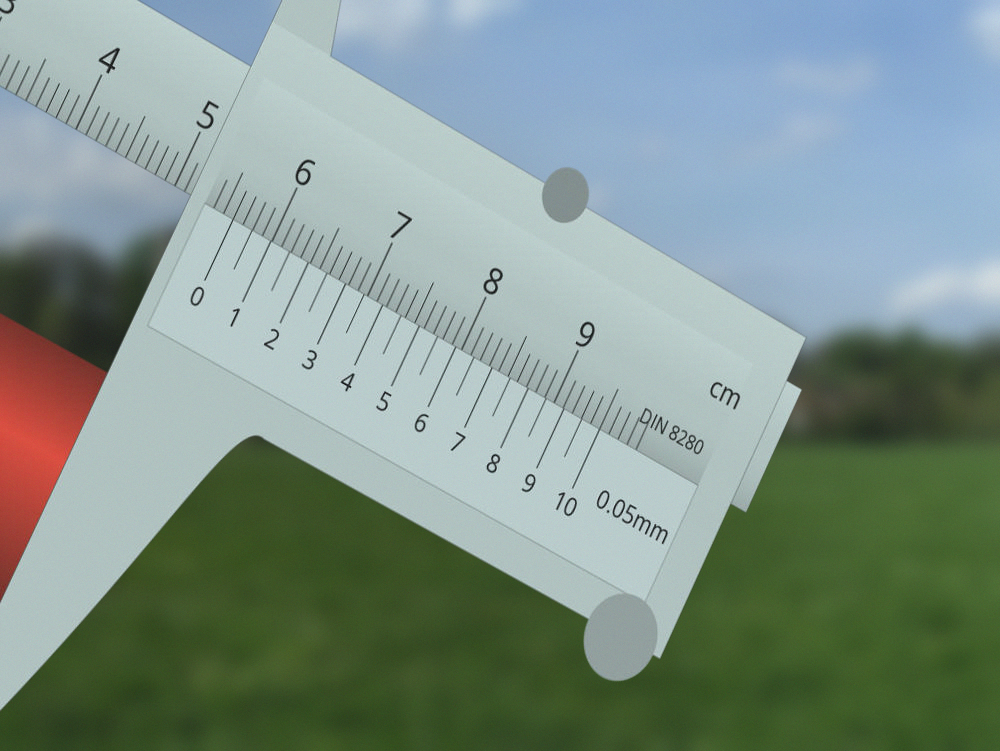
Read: 56.0mm
